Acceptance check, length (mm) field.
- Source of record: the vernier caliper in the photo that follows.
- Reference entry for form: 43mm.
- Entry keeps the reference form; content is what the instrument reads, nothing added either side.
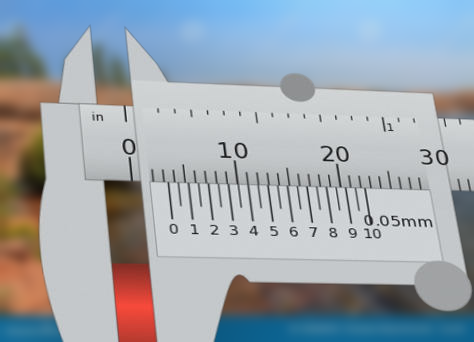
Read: 3.4mm
